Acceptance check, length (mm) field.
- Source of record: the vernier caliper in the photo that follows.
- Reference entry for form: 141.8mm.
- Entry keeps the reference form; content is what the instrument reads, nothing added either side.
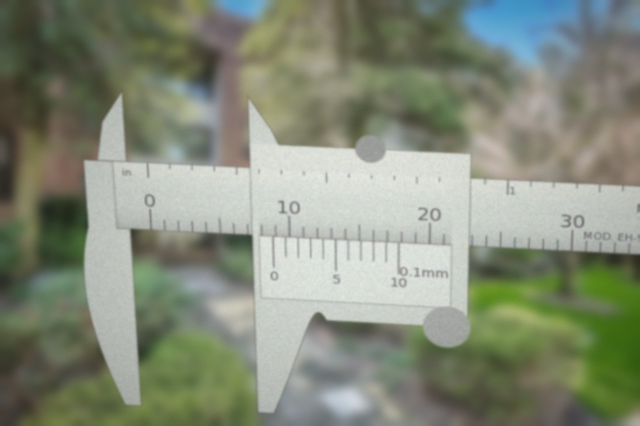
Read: 8.8mm
